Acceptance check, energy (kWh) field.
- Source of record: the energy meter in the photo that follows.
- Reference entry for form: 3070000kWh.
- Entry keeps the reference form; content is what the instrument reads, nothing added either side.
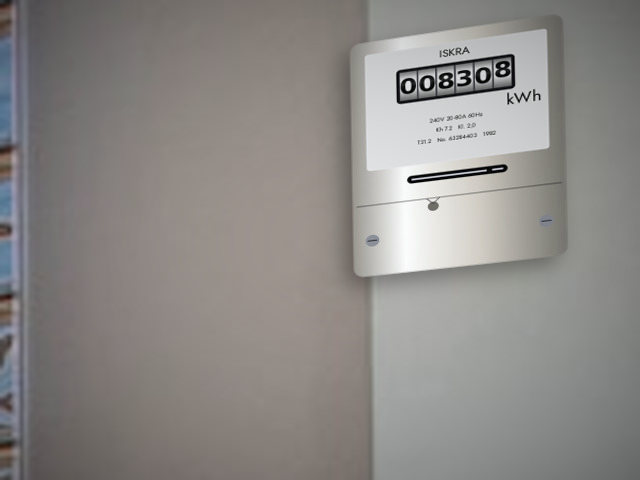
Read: 8308kWh
